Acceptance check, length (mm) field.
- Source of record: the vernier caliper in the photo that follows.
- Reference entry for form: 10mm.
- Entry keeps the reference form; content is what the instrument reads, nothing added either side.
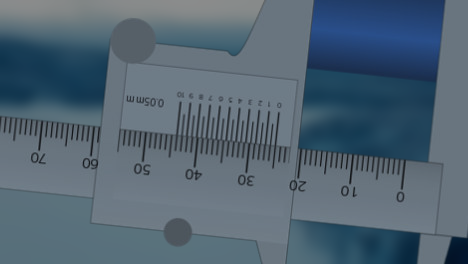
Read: 25.0mm
